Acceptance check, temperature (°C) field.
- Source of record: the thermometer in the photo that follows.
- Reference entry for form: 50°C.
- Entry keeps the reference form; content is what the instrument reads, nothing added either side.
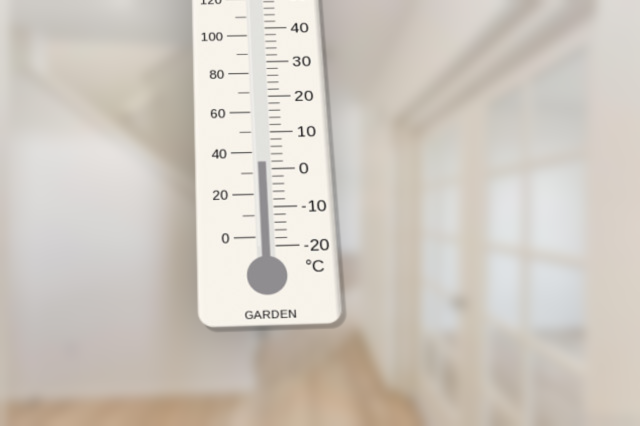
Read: 2°C
